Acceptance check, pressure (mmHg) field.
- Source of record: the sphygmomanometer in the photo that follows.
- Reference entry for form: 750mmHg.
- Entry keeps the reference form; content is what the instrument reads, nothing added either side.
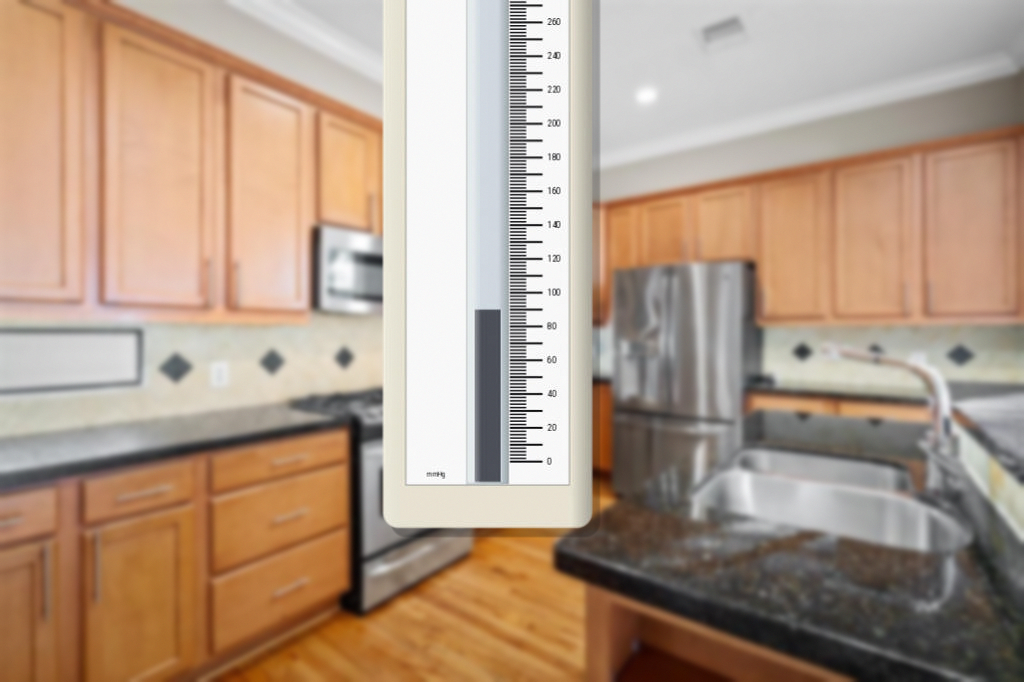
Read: 90mmHg
